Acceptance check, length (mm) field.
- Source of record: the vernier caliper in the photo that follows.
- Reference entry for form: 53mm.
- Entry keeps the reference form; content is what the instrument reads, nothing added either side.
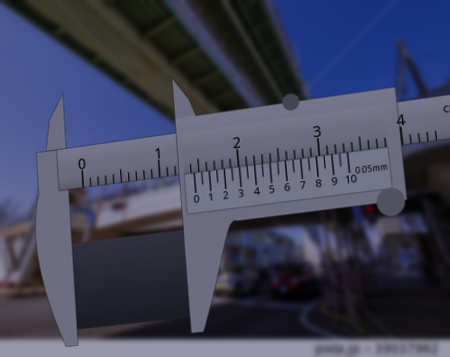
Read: 14.4mm
